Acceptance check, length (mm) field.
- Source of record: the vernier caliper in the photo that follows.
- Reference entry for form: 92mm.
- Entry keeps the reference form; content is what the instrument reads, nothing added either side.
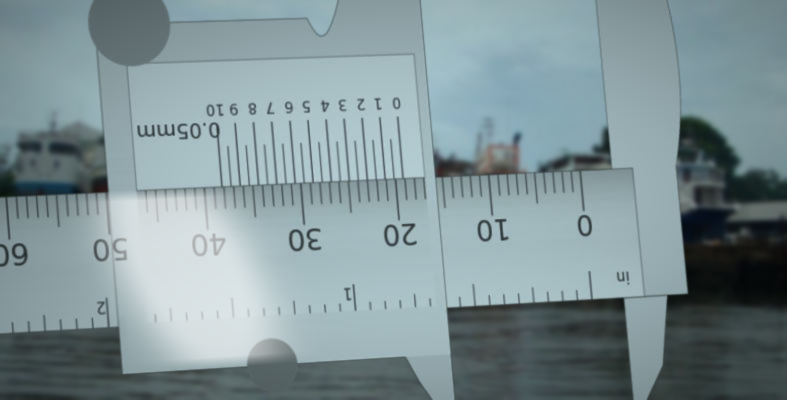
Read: 19.2mm
